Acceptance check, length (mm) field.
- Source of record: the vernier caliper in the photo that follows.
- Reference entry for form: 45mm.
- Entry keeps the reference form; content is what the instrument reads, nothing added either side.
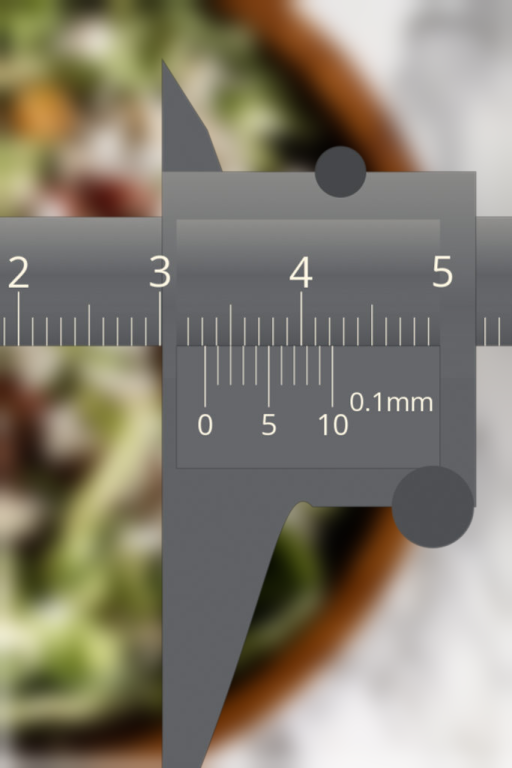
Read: 33.2mm
